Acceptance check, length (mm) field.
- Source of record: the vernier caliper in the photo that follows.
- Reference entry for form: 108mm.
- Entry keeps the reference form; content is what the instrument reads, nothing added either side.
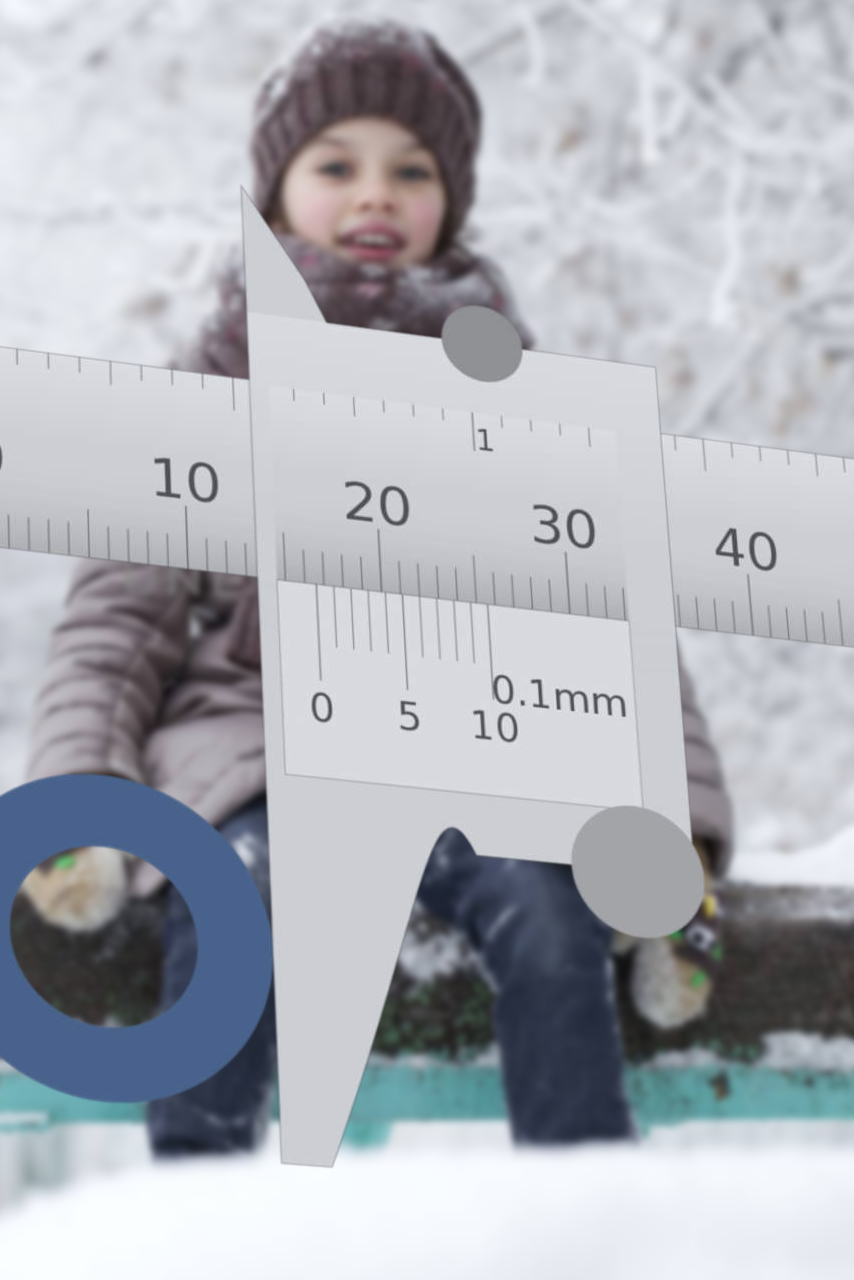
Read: 16.6mm
